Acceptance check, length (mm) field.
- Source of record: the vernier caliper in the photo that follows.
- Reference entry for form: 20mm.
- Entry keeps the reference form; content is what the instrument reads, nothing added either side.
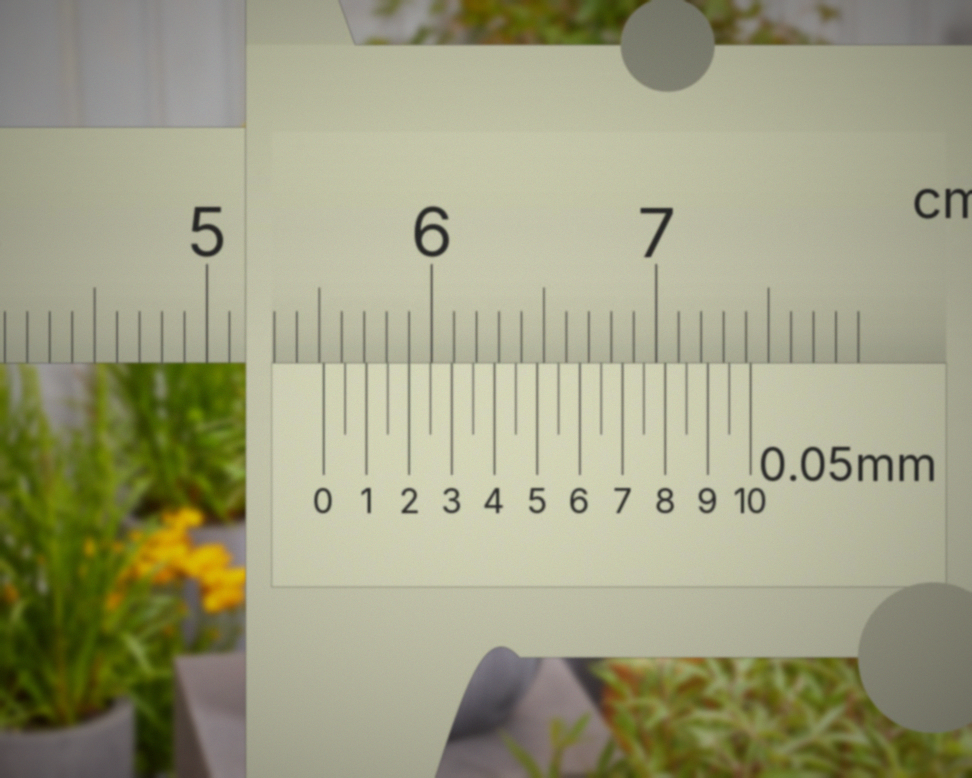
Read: 55.2mm
